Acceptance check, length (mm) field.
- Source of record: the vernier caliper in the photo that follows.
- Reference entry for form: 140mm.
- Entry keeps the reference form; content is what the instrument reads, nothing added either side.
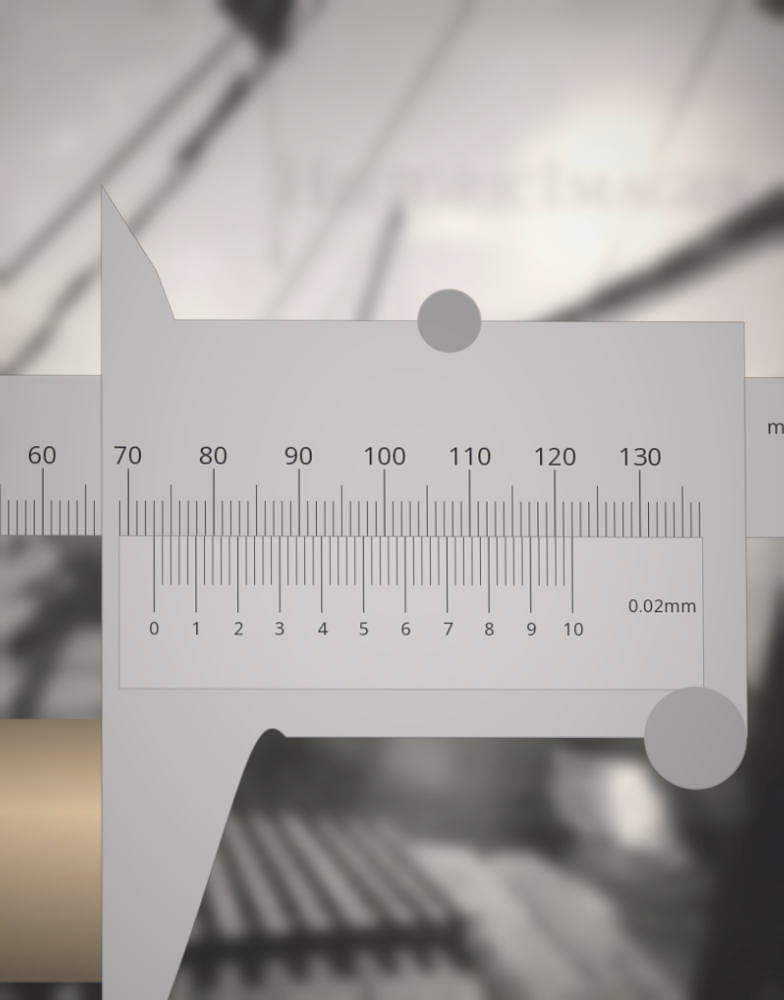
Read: 73.0mm
